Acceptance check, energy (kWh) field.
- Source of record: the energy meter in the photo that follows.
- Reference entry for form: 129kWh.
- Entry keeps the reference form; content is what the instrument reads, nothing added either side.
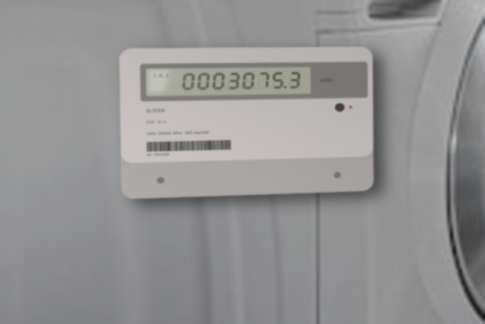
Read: 3075.3kWh
